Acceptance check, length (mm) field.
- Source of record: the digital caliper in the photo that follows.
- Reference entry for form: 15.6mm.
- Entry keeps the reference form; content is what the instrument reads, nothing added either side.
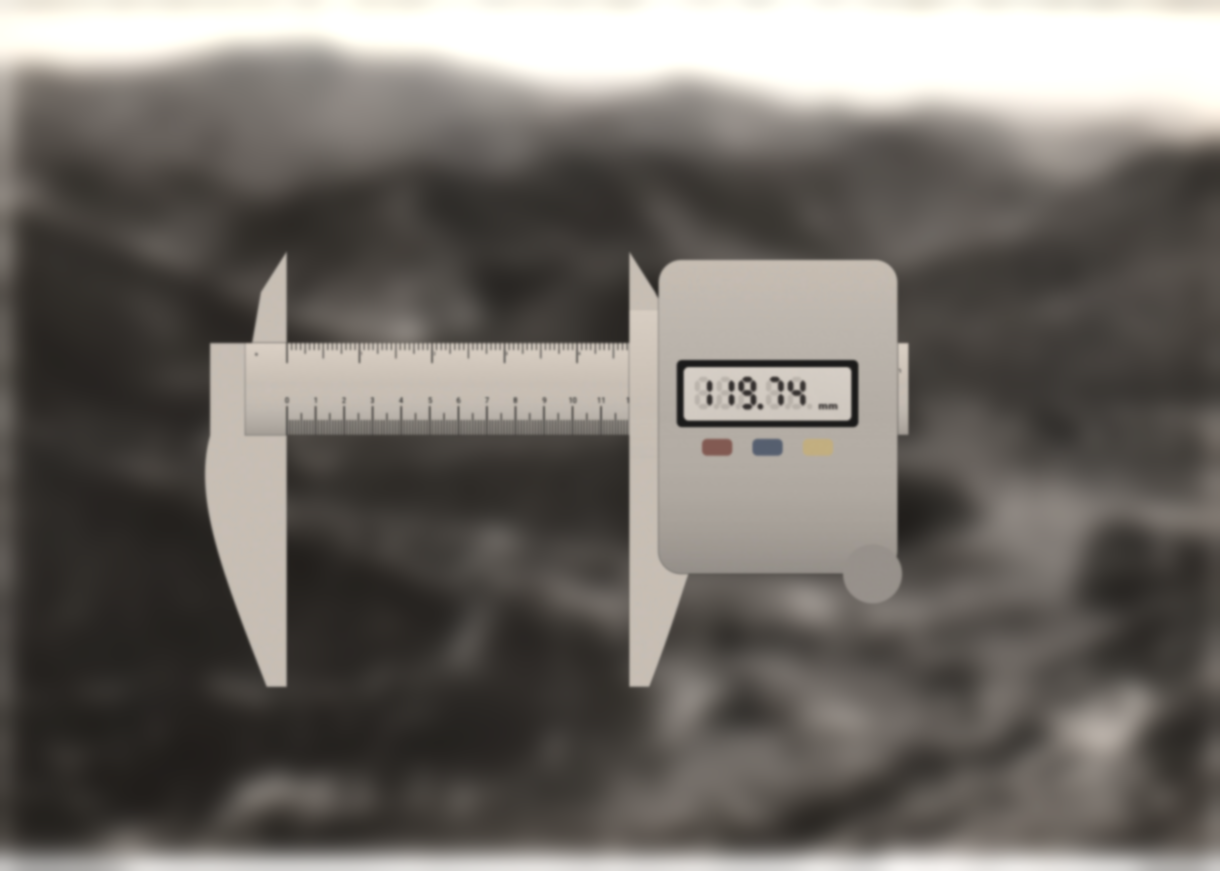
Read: 119.74mm
